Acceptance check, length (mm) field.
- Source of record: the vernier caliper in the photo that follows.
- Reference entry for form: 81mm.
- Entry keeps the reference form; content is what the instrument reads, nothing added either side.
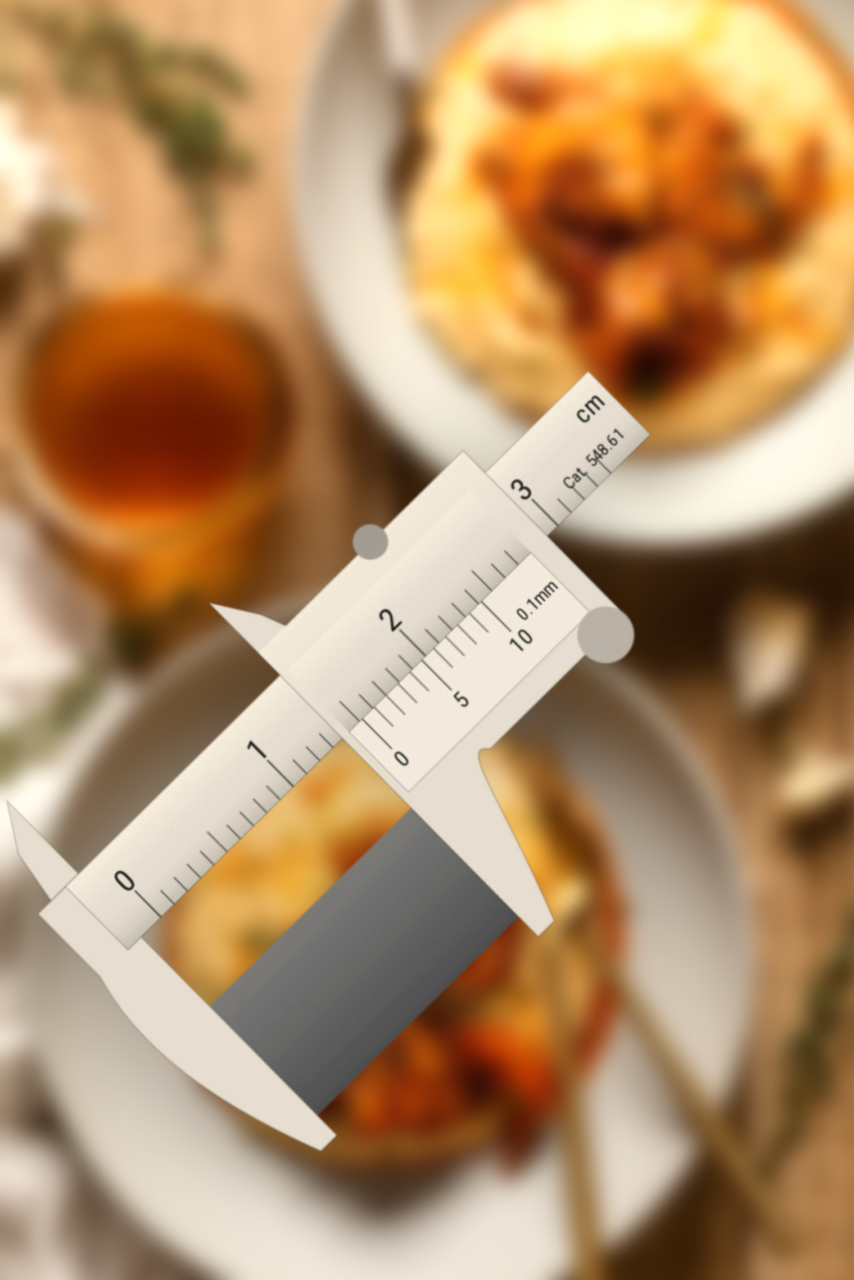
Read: 15.2mm
